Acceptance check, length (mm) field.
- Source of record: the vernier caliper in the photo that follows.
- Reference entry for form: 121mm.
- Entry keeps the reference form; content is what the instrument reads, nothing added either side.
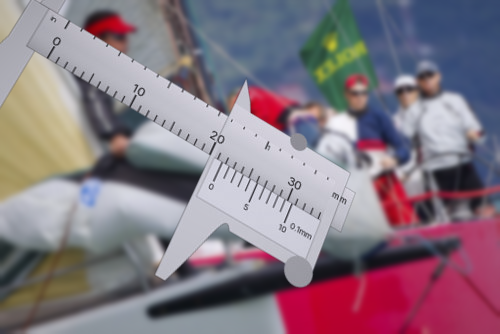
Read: 21.6mm
